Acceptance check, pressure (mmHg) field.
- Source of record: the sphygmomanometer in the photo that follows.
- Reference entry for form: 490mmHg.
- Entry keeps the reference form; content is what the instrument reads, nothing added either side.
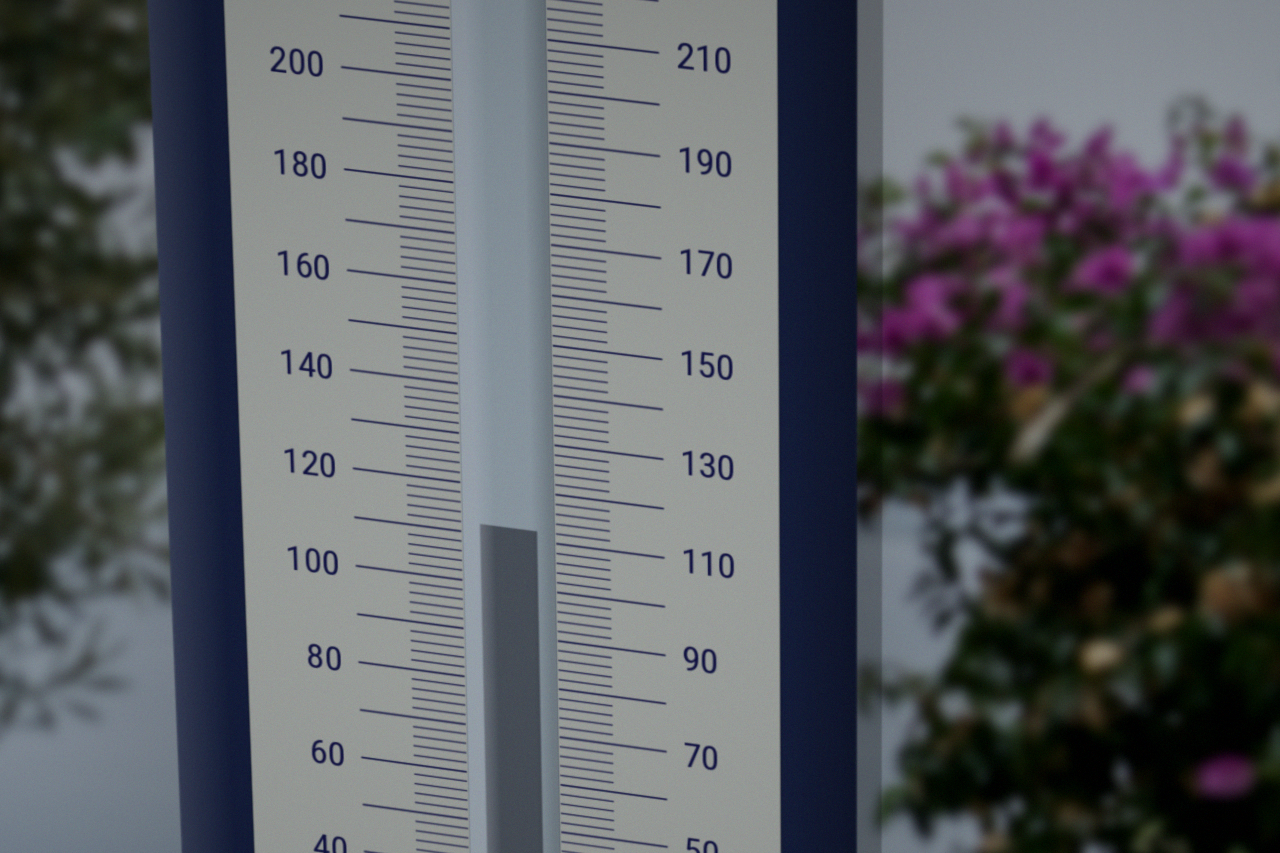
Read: 112mmHg
